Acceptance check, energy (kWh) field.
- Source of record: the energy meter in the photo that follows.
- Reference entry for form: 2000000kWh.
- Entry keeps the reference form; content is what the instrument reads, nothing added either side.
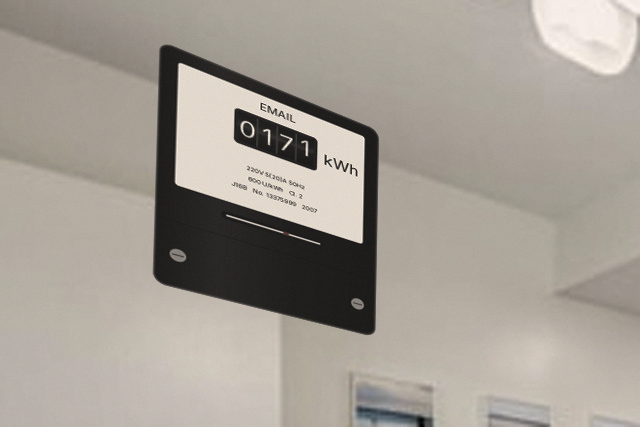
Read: 171kWh
